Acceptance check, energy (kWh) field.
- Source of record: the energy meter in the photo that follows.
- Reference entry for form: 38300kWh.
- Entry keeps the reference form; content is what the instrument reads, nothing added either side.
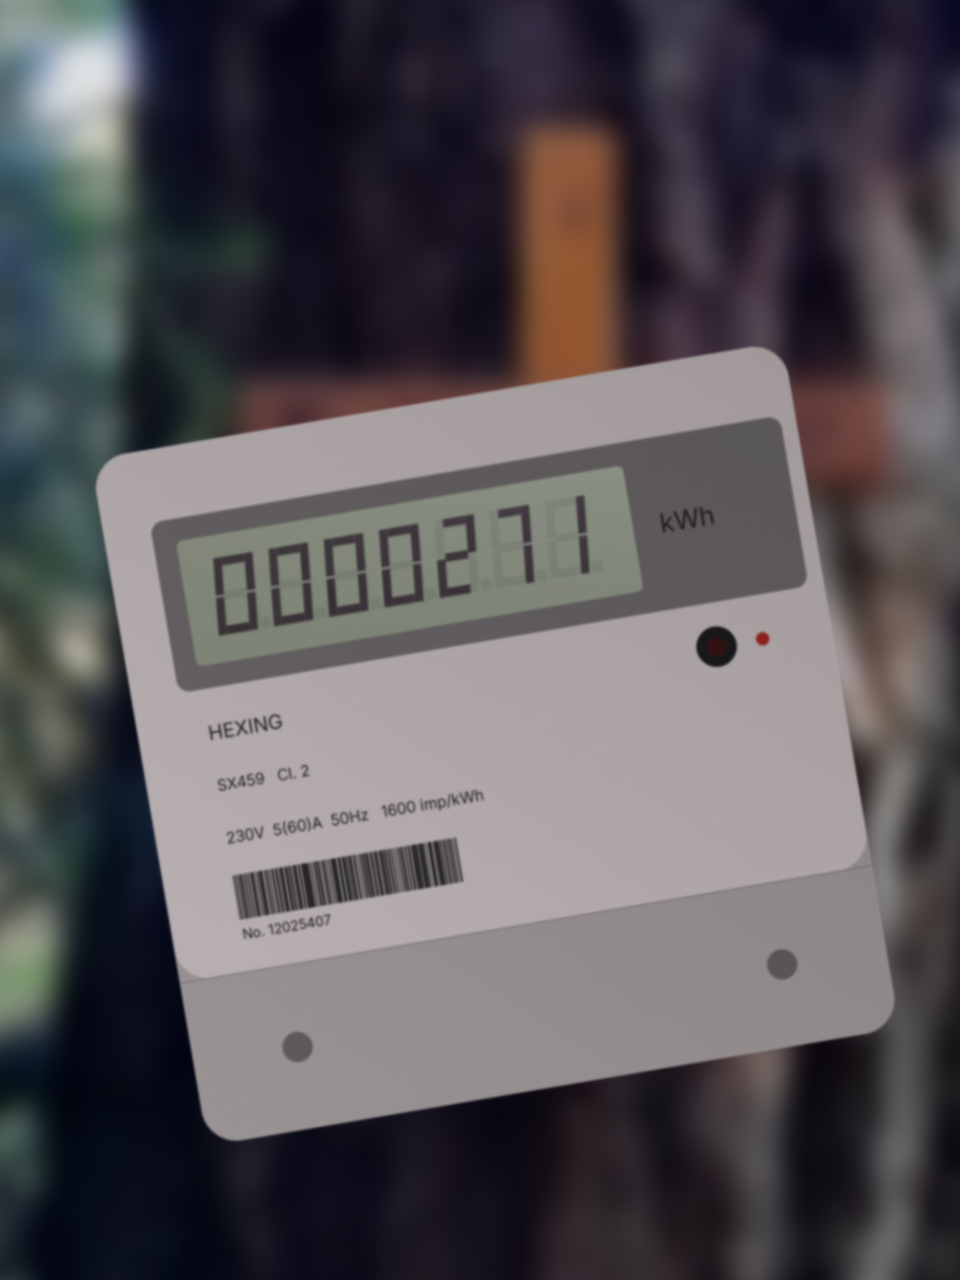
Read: 271kWh
